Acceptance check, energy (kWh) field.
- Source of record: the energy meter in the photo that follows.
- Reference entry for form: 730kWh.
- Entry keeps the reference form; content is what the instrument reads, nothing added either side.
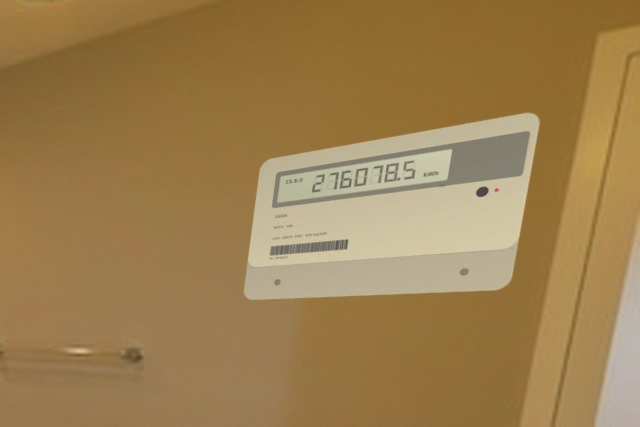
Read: 276078.5kWh
